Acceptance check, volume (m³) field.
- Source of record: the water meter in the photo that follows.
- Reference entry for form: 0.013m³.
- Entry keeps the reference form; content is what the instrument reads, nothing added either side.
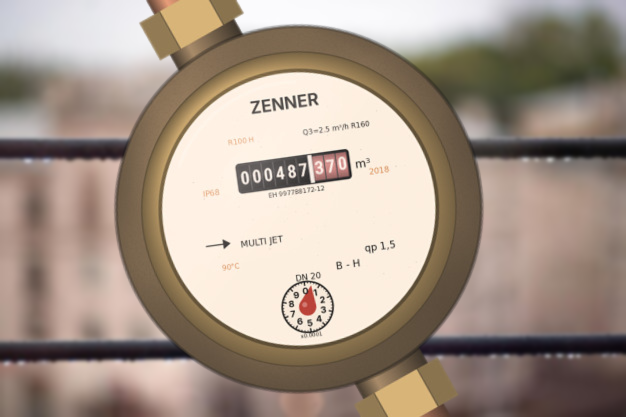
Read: 487.3700m³
